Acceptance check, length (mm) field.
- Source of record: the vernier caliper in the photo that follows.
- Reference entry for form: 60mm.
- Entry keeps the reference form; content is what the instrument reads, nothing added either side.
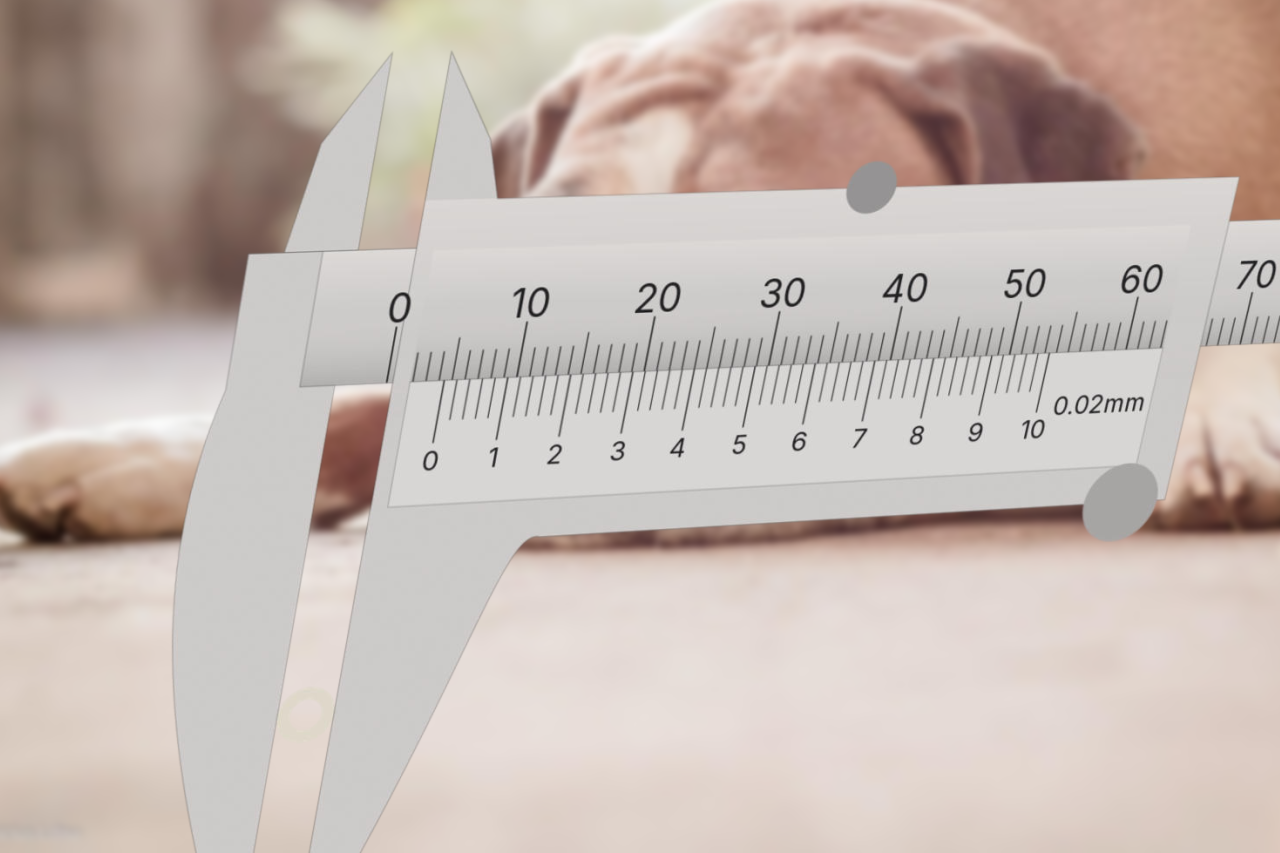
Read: 4.4mm
